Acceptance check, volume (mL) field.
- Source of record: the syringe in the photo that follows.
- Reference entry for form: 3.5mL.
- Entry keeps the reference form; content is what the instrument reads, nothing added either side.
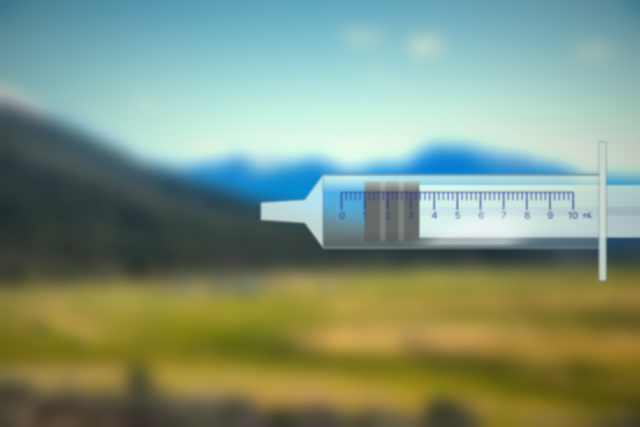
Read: 1mL
